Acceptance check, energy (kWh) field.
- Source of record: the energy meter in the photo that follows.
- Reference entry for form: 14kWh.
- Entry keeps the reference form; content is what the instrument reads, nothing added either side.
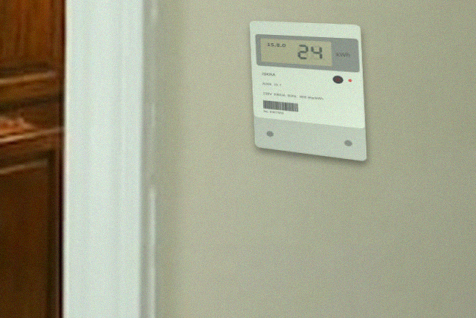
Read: 24kWh
